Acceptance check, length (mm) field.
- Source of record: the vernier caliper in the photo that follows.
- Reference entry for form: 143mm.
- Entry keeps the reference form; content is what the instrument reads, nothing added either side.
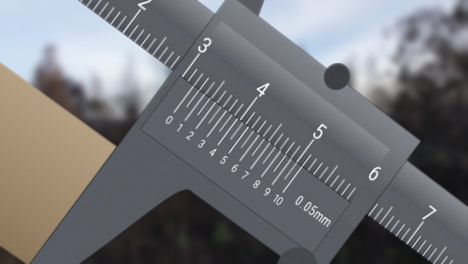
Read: 32.0mm
